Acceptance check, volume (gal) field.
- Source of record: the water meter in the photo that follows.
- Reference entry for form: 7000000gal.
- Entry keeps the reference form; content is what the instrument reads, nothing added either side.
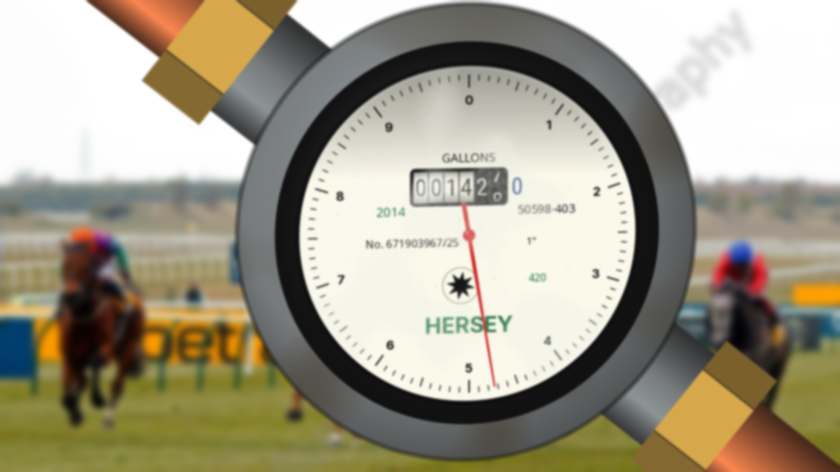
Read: 14274.7gal
